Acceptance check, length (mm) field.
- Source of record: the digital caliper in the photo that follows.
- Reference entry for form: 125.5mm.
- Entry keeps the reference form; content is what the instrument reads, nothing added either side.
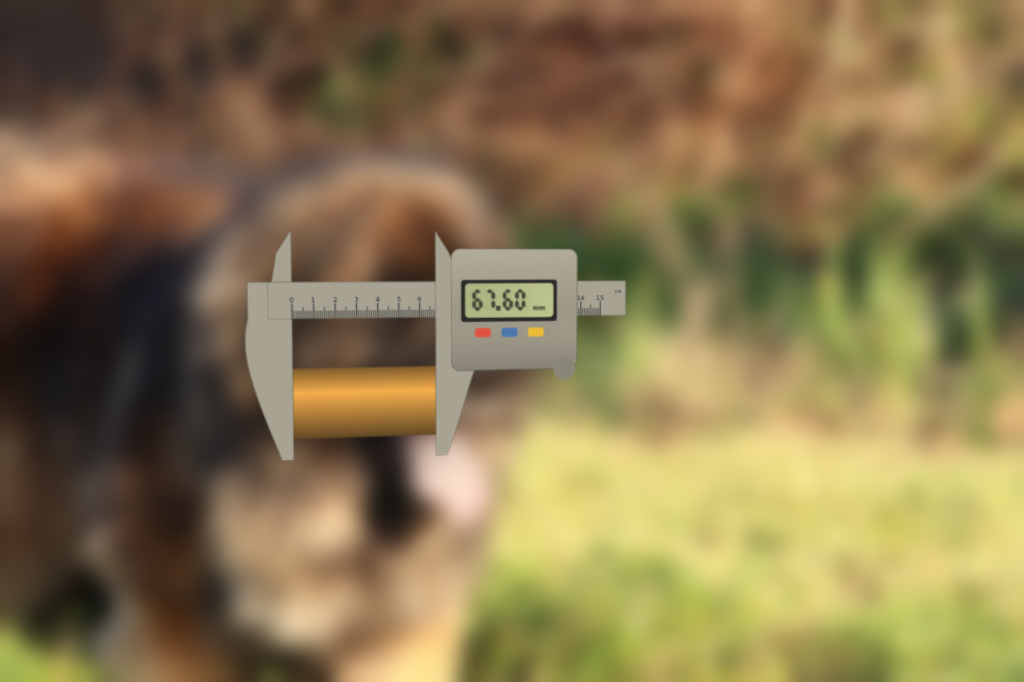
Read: 67.60mm
